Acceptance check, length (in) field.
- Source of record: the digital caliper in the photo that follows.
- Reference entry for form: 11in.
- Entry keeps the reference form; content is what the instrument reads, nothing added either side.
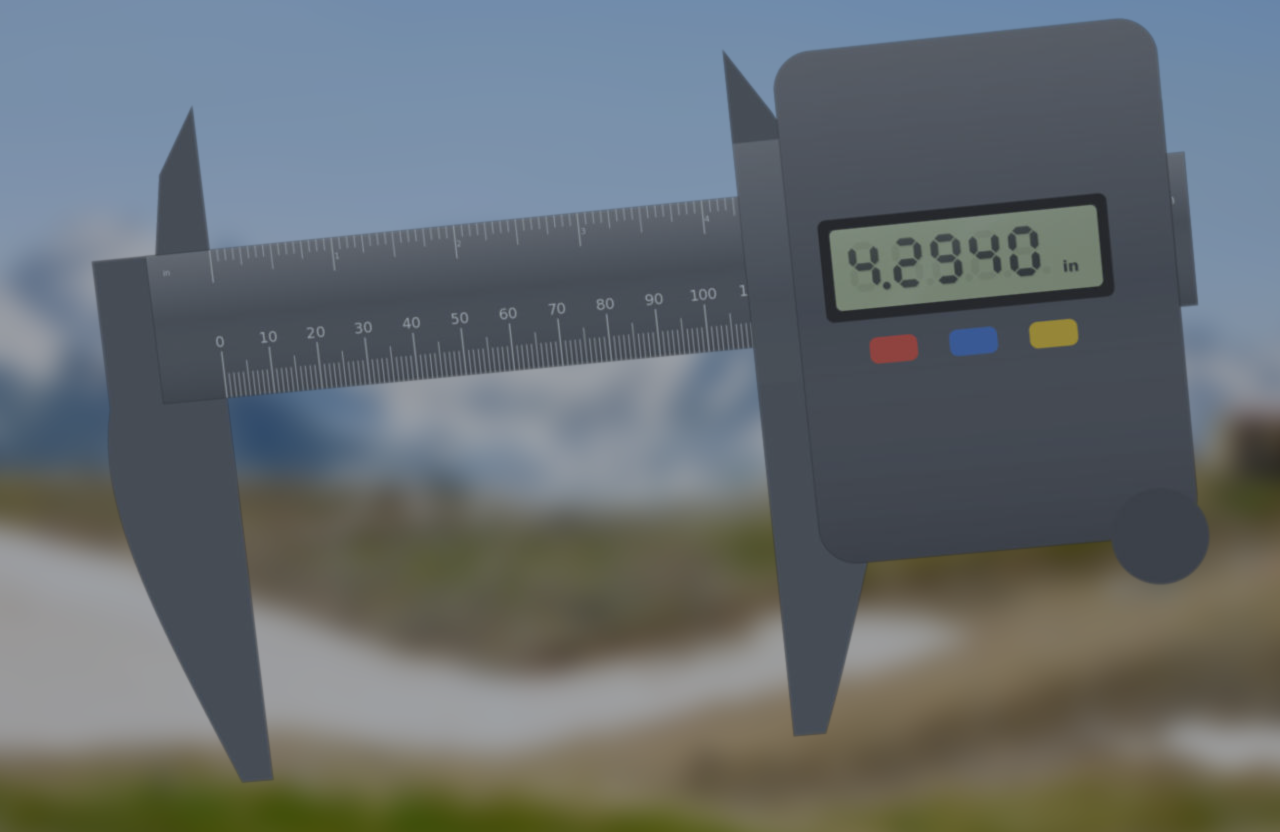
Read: 4.2940in
